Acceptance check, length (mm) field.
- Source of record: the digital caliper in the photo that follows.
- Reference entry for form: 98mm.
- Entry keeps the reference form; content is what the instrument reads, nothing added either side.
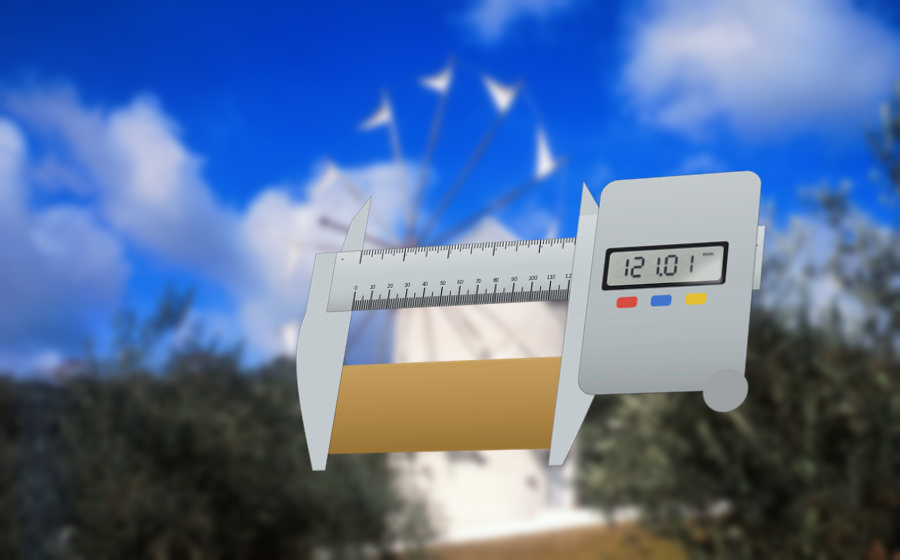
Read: 121.01mm
